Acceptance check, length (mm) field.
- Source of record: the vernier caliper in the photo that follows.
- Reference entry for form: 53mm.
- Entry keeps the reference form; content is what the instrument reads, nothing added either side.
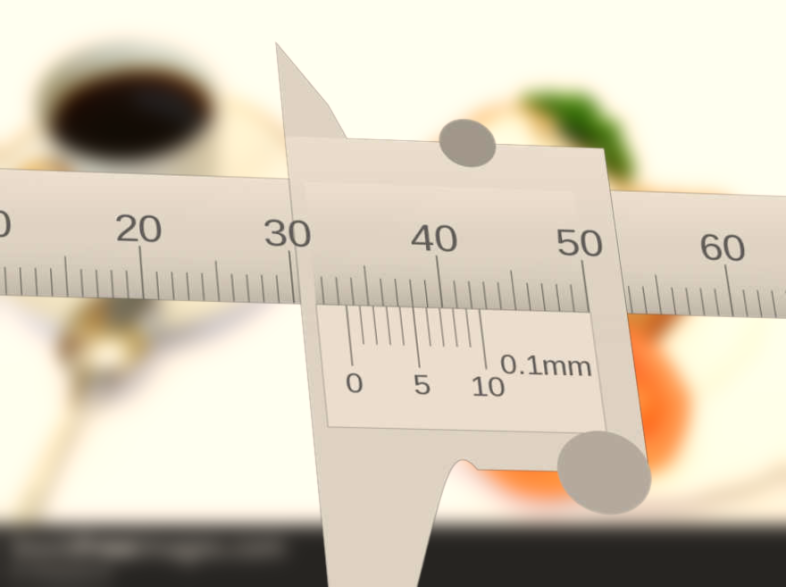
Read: 33.5mm
